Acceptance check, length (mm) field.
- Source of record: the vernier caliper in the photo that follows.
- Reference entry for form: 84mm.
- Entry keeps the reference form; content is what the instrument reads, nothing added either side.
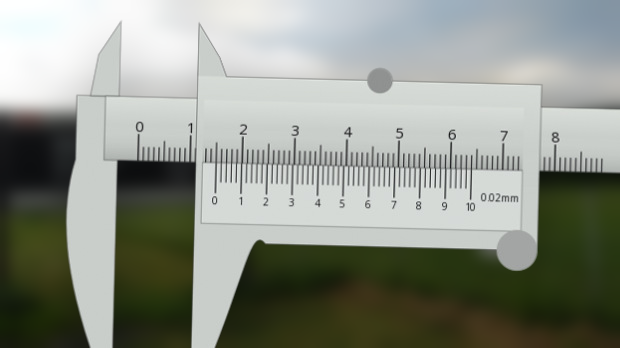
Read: 15.0mm
